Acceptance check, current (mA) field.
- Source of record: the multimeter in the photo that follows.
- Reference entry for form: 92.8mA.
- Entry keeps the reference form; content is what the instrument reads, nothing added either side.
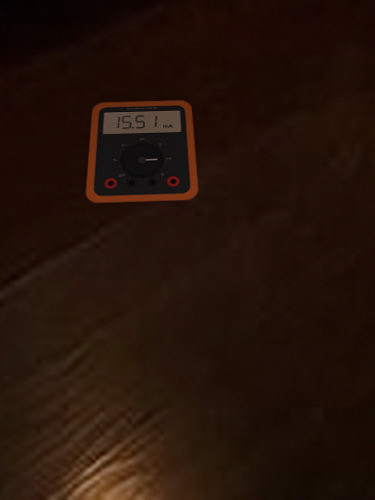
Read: 15.51mA
